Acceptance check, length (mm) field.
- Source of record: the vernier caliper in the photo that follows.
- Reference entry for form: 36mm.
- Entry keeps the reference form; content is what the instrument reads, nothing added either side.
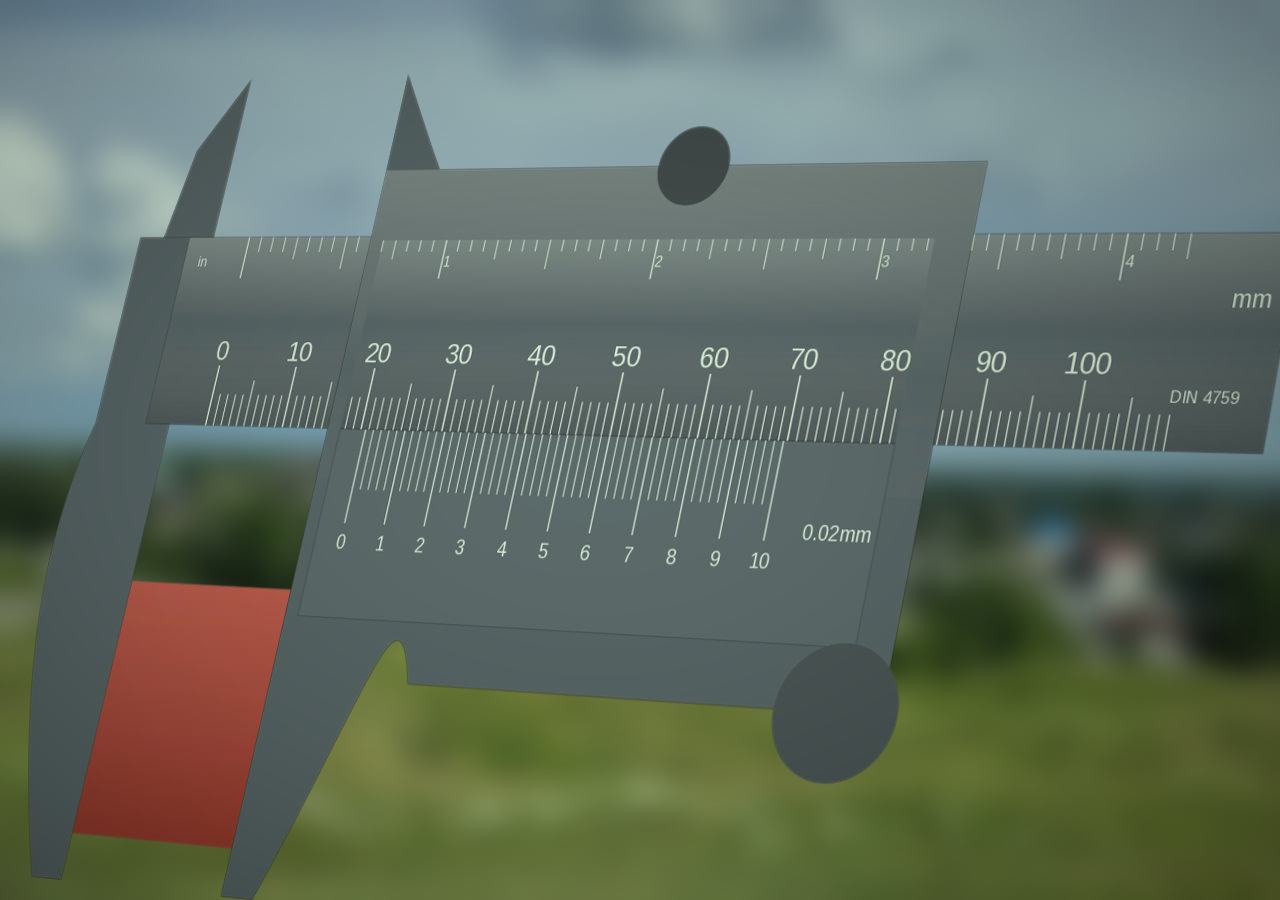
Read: 20.6mm
